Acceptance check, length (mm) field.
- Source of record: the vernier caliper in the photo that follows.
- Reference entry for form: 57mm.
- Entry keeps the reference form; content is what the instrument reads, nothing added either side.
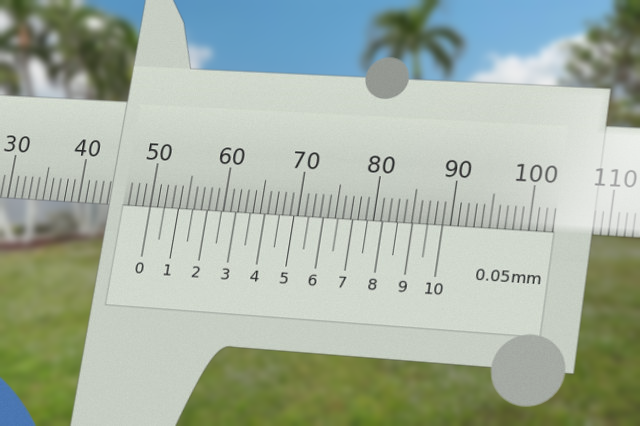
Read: 50.0mm
